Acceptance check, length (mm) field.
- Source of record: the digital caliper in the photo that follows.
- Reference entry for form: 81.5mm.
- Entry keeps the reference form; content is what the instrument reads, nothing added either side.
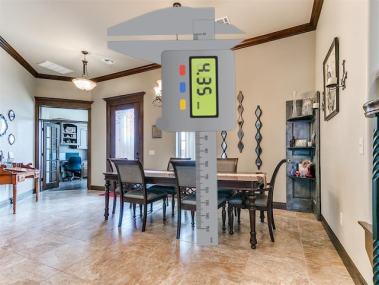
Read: 4.35mm
